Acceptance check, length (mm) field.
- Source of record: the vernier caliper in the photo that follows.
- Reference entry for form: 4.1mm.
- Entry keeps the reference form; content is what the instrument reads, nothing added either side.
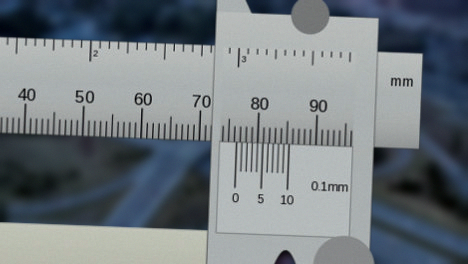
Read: 76.4mm
